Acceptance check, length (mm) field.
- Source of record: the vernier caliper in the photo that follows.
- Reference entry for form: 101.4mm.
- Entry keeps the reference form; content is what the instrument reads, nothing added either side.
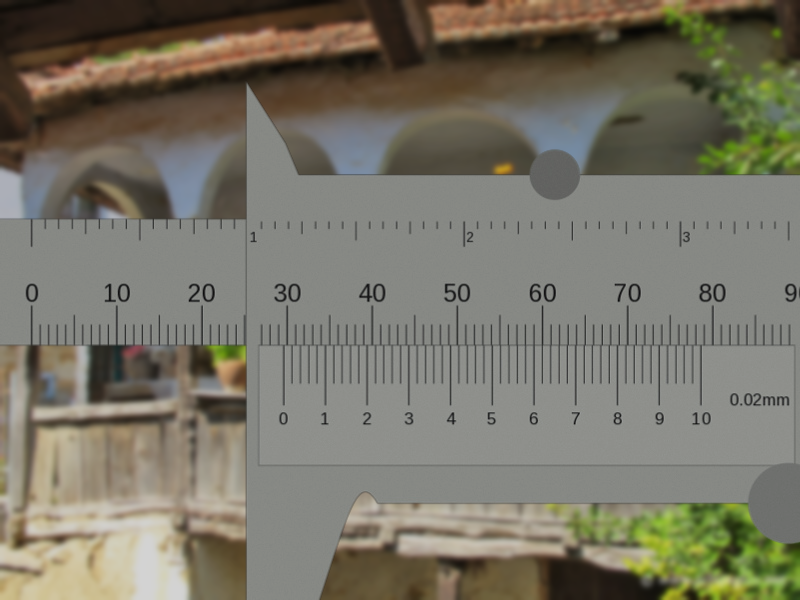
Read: 29.6mm
